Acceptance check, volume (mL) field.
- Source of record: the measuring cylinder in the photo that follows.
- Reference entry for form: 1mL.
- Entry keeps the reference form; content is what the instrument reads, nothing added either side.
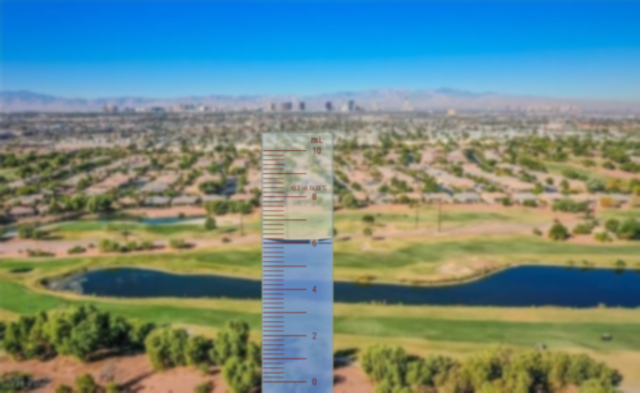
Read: 6mL
